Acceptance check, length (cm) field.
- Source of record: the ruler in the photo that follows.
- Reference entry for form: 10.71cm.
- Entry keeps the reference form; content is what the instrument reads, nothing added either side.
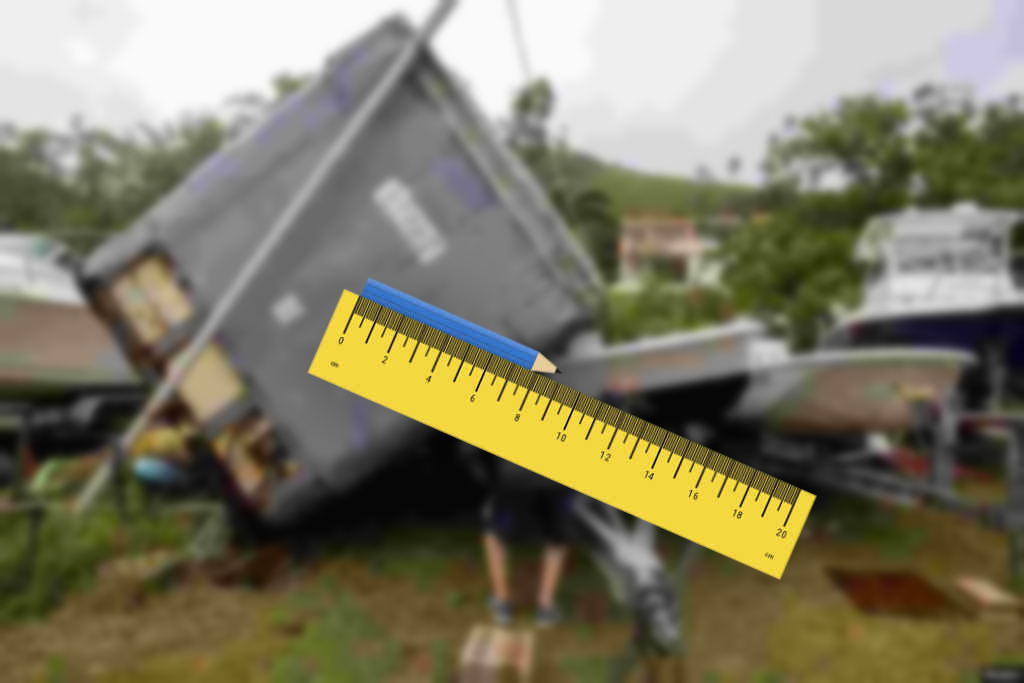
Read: 9cm
